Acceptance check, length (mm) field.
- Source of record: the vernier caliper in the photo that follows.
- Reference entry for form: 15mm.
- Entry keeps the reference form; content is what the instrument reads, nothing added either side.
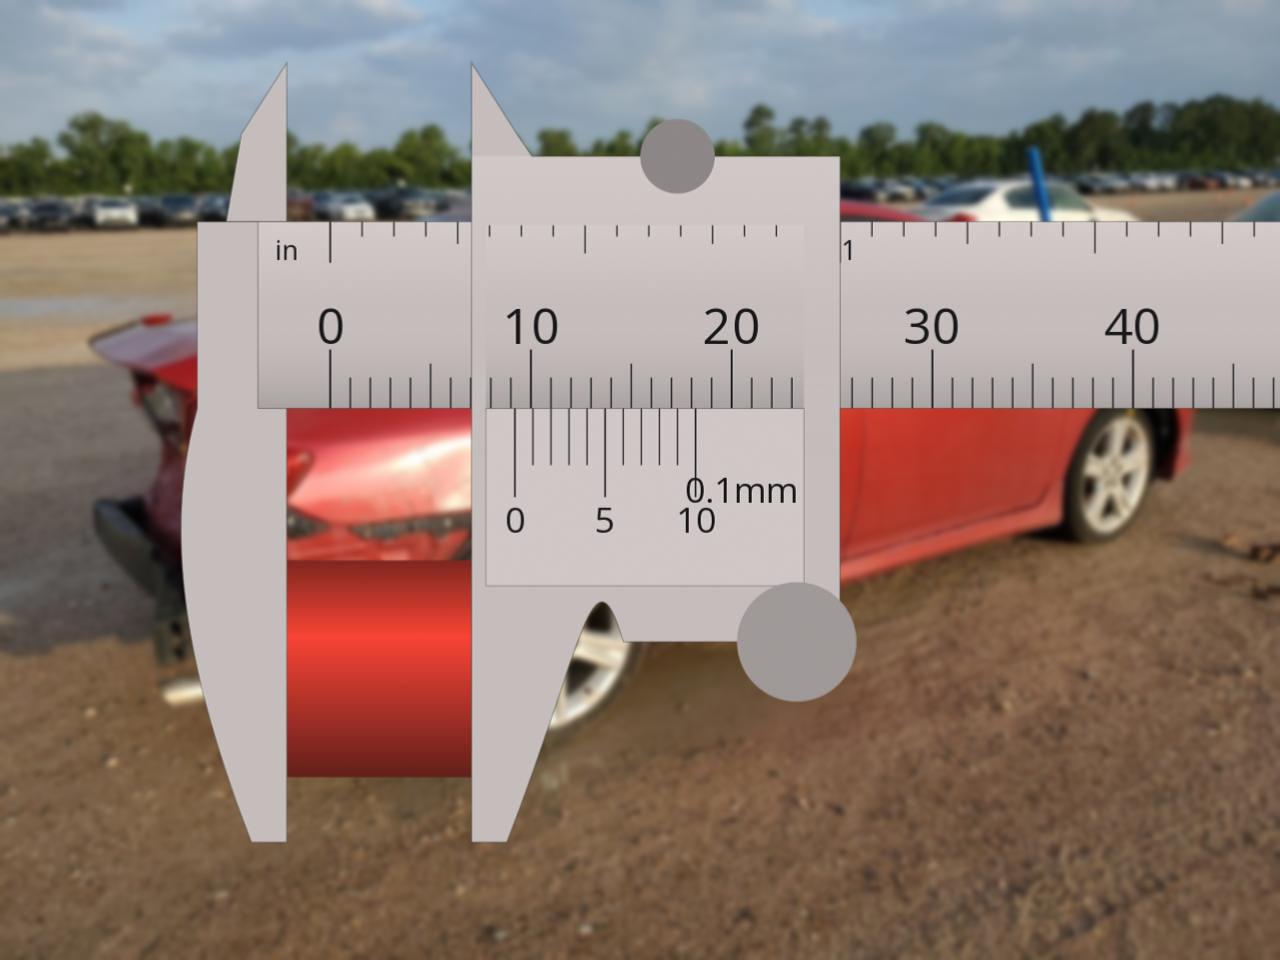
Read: 9.2mm
